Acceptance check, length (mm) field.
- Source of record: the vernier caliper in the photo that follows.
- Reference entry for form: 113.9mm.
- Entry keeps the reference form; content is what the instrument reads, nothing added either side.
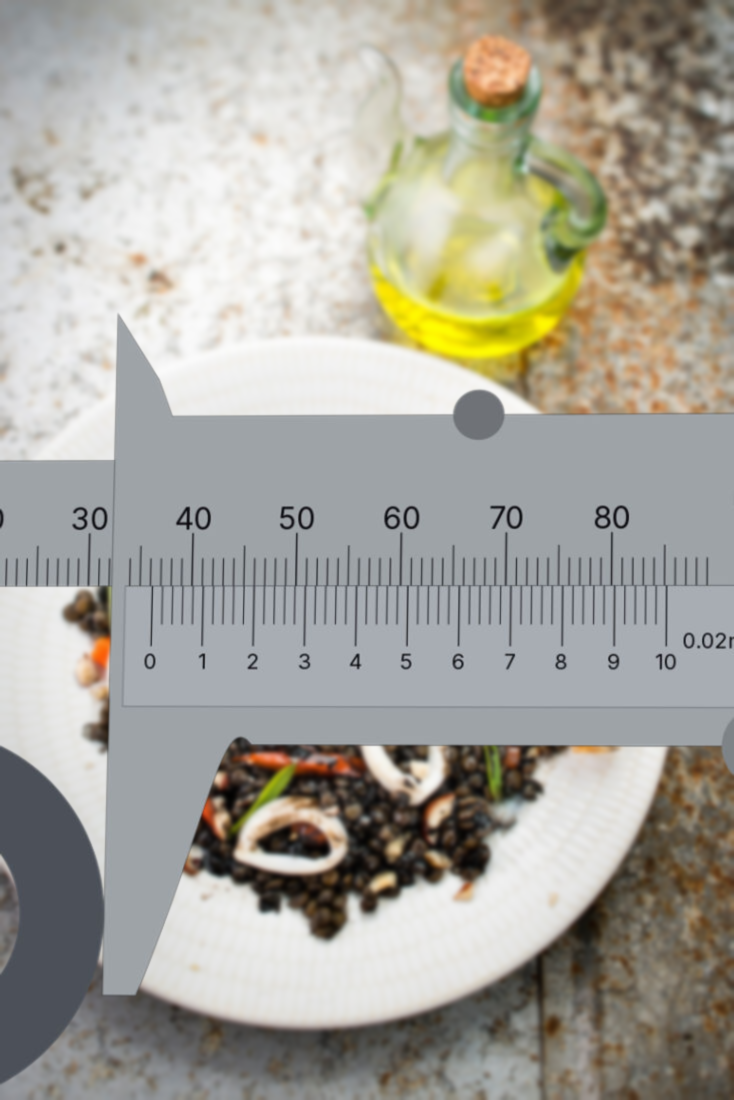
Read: 36.2mm
